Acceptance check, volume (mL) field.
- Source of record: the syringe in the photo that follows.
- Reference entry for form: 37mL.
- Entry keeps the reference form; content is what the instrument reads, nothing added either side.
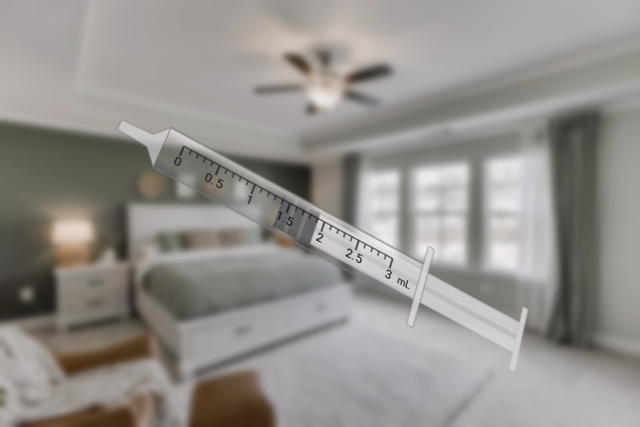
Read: 1.4mL
